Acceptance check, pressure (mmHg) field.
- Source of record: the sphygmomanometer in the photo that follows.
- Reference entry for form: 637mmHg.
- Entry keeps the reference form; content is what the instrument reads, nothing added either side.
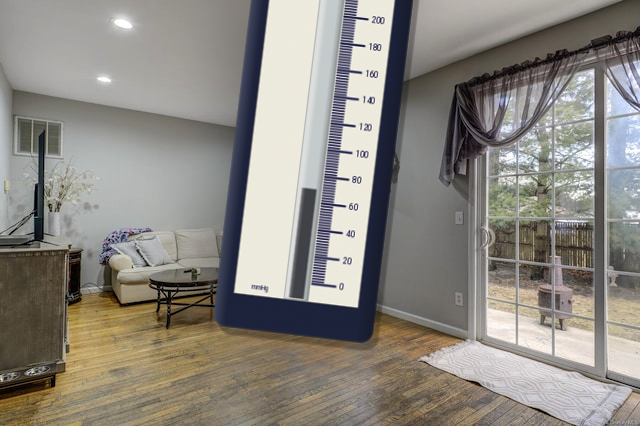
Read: 70mmHg
